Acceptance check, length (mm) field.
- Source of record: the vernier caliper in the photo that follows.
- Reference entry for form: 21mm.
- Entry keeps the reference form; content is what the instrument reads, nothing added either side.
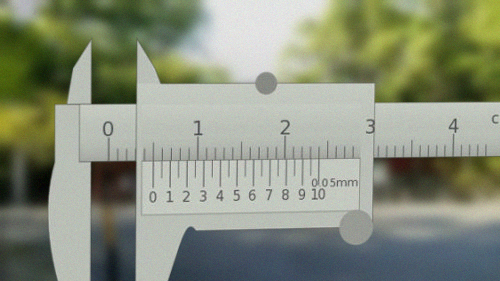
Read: 5.0mm
